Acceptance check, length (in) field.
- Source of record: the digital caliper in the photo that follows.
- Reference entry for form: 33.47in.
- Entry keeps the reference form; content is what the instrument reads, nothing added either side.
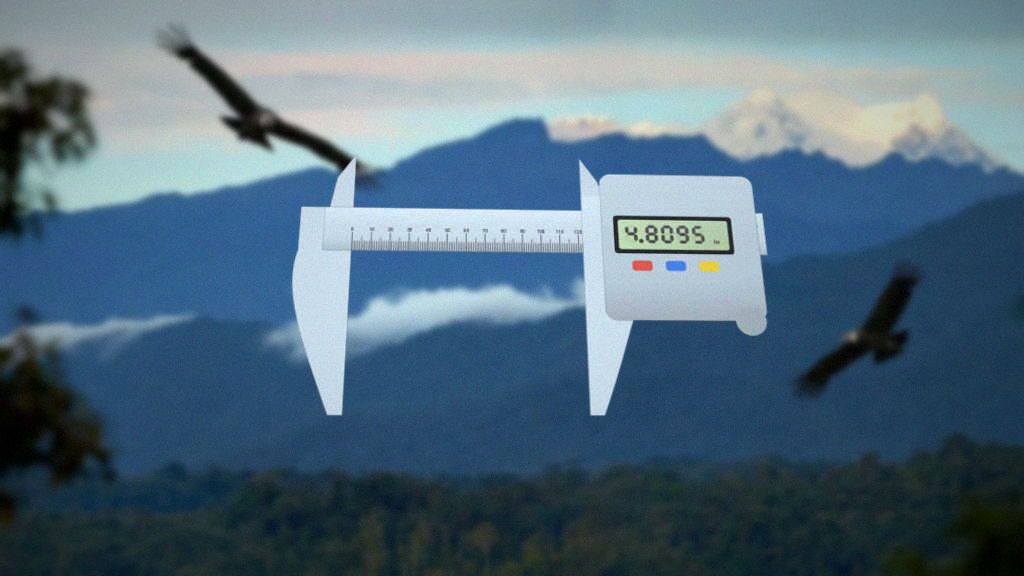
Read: 4.8095in
